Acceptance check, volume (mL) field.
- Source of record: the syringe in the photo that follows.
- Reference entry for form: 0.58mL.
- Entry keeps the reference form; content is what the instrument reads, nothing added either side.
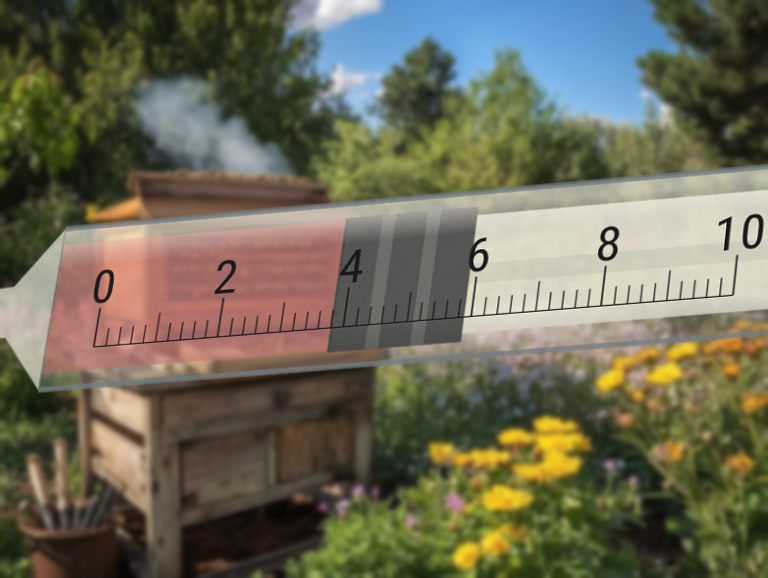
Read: 3.8mL
